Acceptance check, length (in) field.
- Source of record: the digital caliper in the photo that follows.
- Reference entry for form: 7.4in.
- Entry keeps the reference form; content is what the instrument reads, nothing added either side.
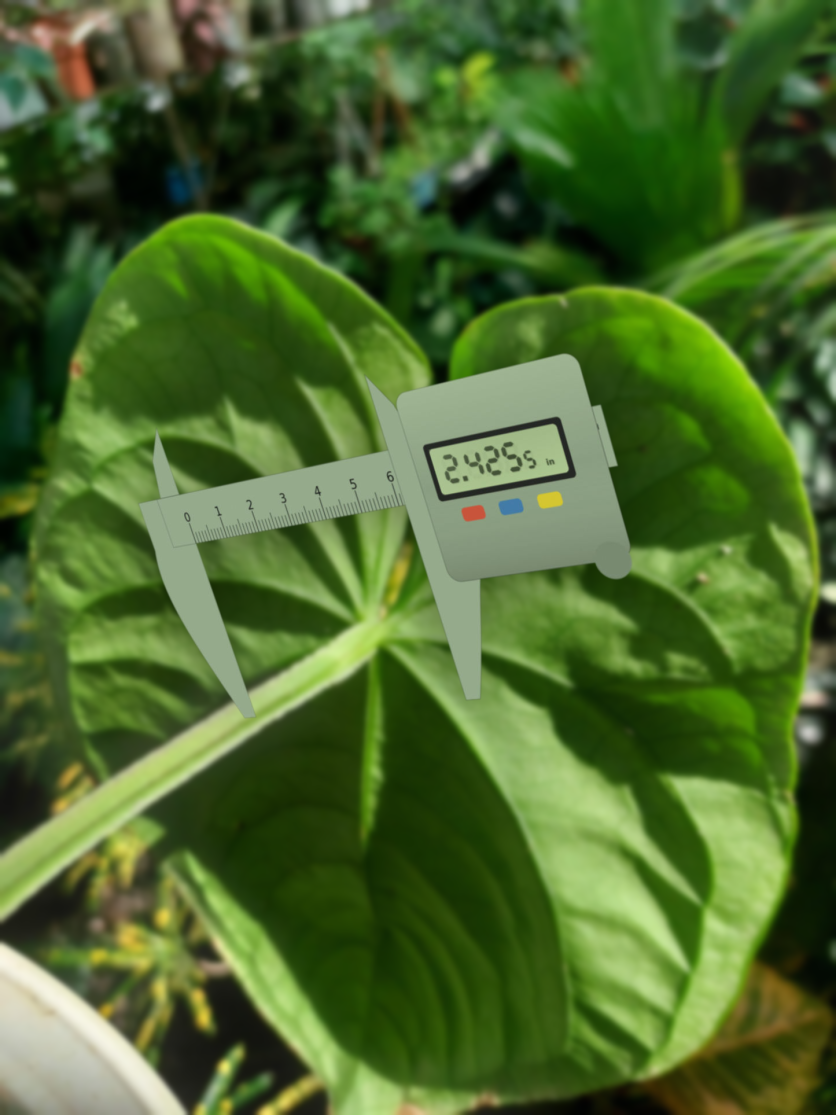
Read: 2.4255in
